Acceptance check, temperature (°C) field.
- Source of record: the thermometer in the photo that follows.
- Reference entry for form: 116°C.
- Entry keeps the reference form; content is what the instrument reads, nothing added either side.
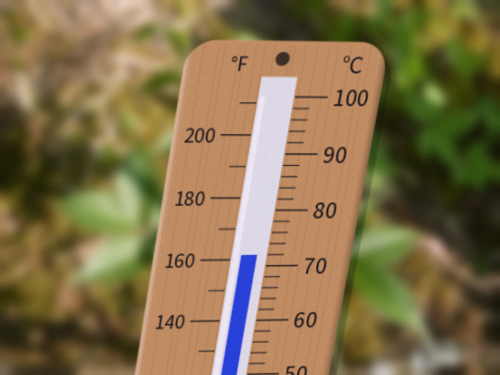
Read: 72°C
